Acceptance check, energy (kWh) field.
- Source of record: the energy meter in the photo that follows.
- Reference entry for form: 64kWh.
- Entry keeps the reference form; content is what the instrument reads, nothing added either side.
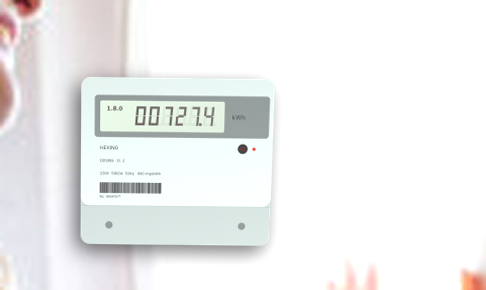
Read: 727.4kWh
